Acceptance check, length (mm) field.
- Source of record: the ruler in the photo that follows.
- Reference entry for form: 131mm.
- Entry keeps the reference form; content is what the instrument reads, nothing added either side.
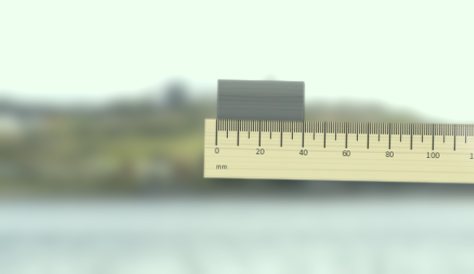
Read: 40mm
